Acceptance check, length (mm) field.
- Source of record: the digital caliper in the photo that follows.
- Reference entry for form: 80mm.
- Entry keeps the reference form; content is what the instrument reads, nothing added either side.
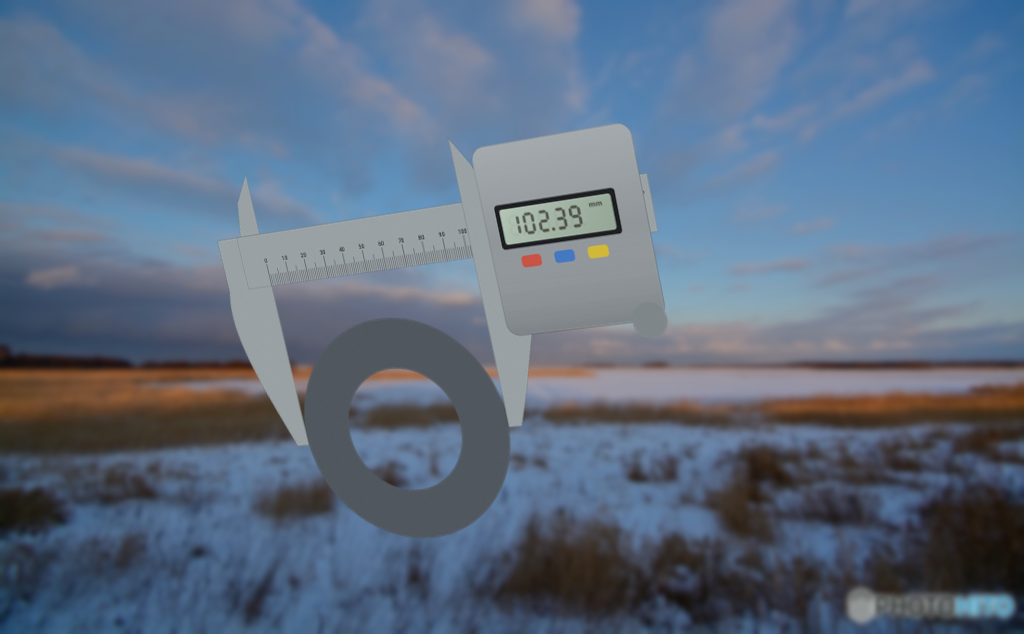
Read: 102.39mm
